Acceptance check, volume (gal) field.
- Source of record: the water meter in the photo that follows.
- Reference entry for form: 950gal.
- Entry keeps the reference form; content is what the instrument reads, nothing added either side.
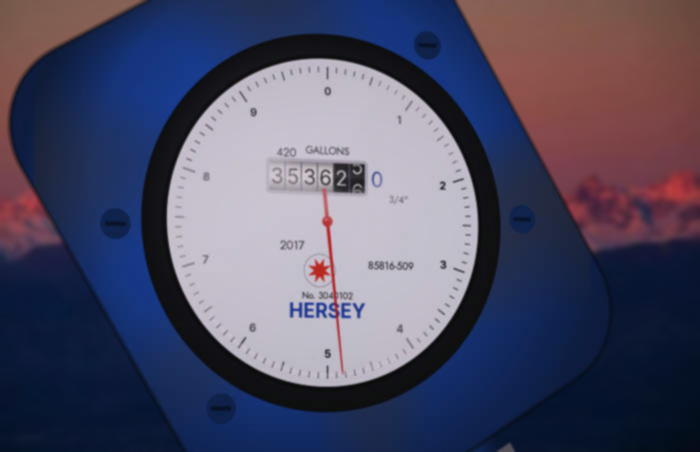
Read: 3536254.8gal
